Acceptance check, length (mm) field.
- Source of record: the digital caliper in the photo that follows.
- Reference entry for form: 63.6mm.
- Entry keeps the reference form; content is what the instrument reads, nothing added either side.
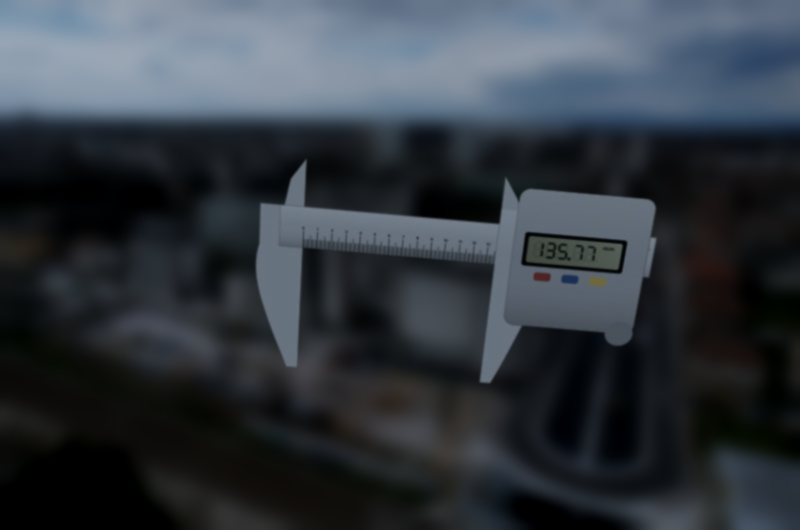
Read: 135.77mm
